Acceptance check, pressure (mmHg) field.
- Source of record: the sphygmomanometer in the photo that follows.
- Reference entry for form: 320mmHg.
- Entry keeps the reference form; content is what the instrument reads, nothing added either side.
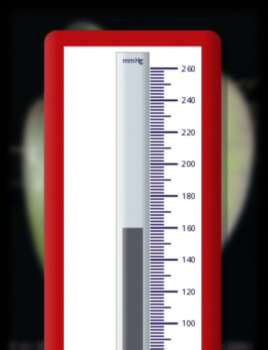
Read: 160mmHg
